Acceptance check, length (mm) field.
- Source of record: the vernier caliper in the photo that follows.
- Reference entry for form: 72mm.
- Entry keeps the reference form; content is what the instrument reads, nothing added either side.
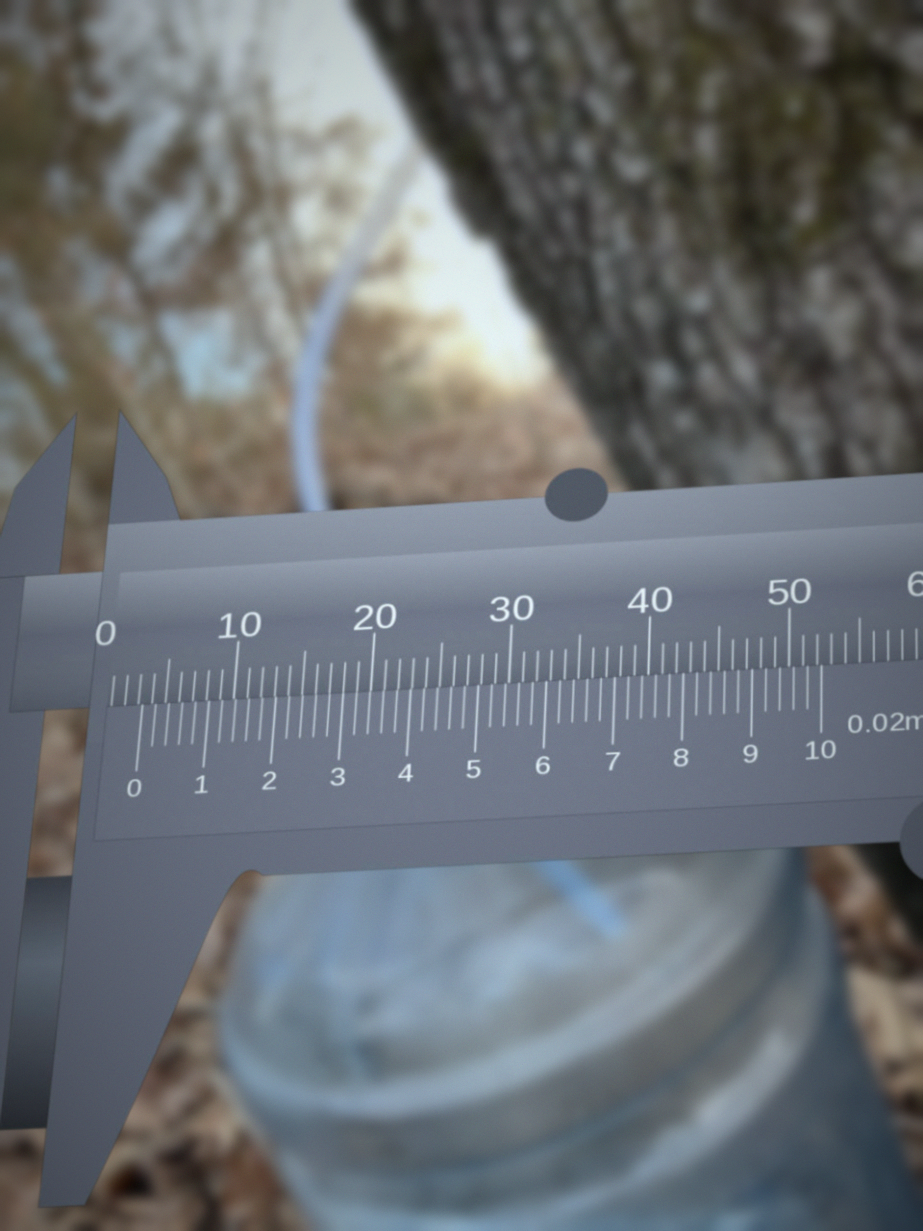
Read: 3.3mm
